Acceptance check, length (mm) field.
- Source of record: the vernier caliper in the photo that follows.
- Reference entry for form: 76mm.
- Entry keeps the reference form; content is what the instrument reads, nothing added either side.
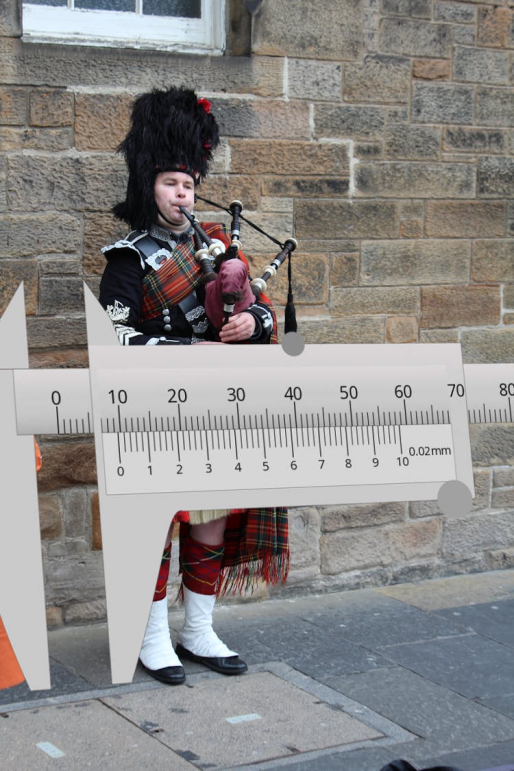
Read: 9.6mm
